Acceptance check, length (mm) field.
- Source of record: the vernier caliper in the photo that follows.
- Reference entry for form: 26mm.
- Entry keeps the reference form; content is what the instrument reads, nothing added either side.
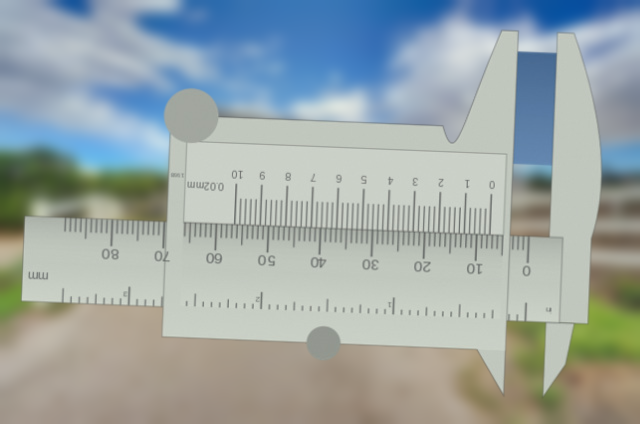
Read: 7.5mm
